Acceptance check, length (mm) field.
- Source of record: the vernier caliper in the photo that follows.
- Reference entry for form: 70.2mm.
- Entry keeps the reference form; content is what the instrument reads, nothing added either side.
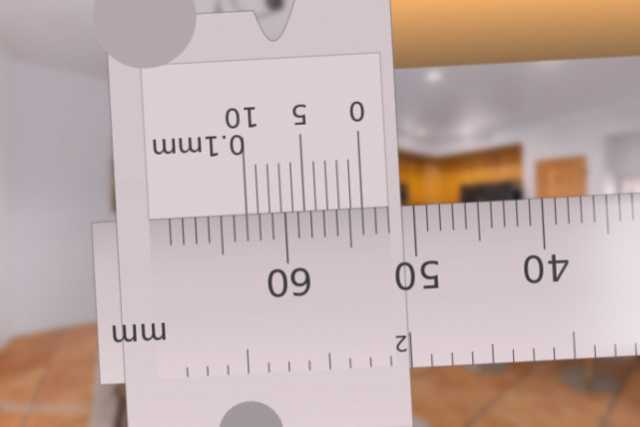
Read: 54.0mm
